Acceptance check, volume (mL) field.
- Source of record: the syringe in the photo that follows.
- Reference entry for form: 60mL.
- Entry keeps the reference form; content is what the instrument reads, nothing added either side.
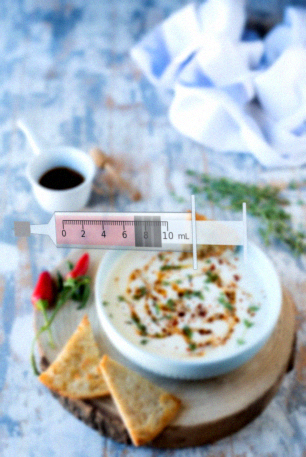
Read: 7mL
